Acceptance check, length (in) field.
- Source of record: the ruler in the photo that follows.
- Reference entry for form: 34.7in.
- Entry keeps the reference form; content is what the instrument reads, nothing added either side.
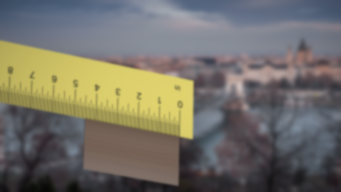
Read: 4.5in
